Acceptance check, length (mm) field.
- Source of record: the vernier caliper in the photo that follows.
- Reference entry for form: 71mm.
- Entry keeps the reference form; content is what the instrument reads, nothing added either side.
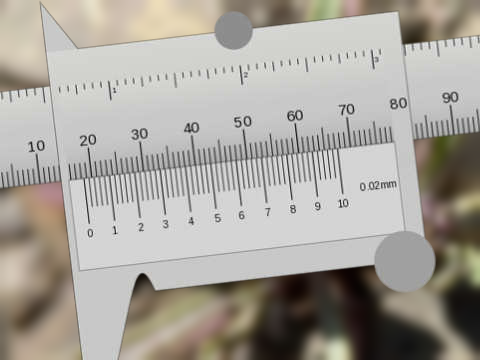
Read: 18.5mm
